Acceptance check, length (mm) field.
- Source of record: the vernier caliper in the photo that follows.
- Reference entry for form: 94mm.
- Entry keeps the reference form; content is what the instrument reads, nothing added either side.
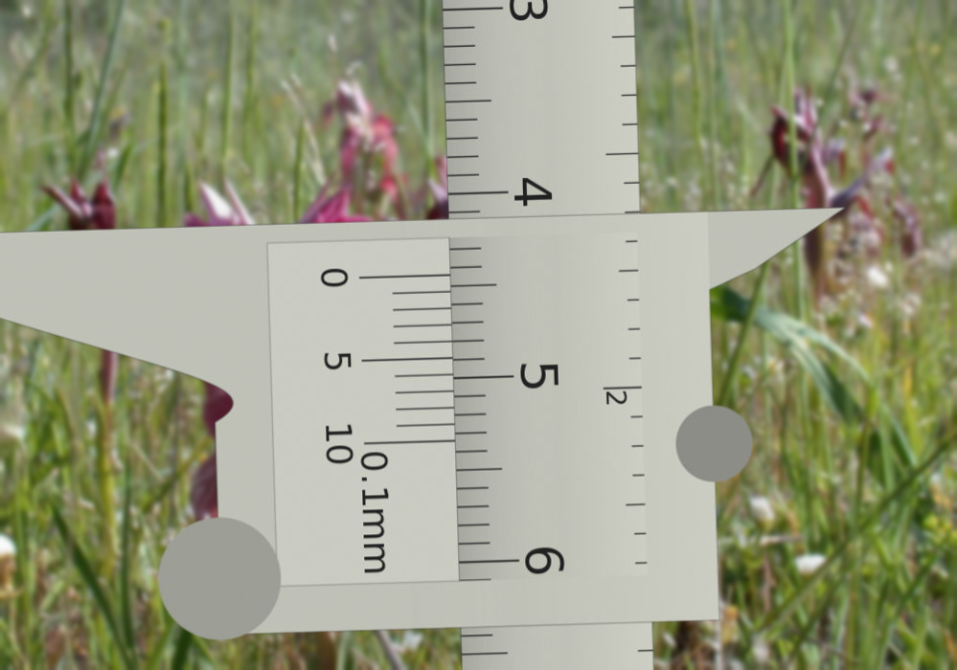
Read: 44.4mm
